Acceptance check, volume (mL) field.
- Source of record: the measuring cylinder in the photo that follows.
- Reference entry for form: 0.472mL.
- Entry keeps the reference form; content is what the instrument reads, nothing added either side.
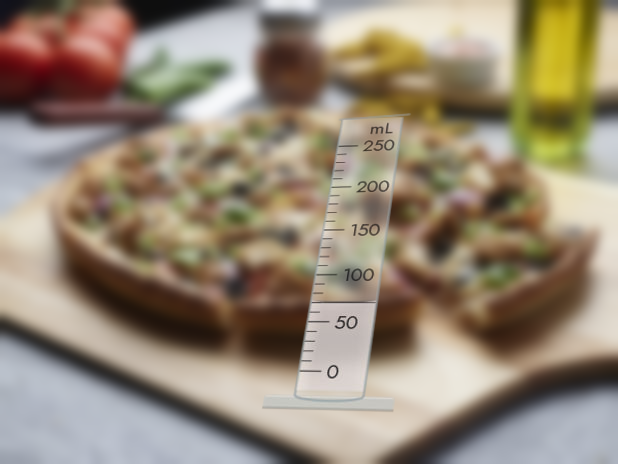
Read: 70mL
